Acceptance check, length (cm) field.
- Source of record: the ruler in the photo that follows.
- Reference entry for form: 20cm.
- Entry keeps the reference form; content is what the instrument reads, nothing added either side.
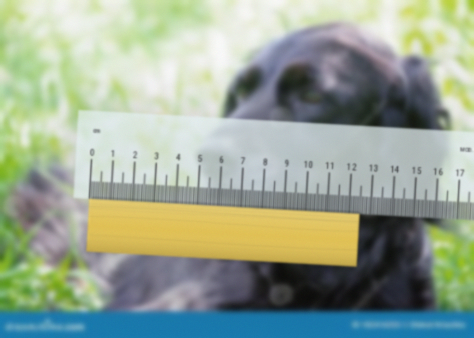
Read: 12.5cm
